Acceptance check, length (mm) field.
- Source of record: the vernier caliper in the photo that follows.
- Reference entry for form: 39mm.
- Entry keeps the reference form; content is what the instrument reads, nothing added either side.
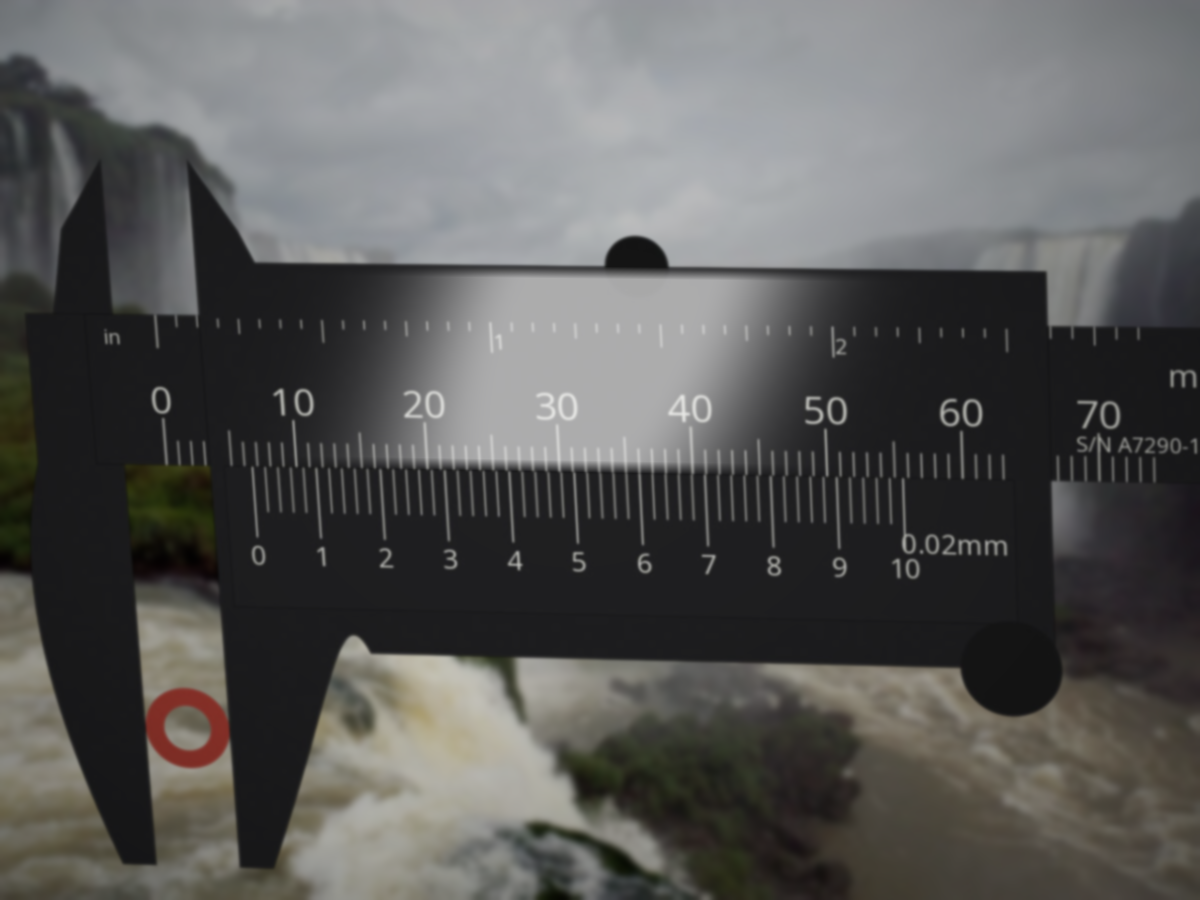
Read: 6.6mm
